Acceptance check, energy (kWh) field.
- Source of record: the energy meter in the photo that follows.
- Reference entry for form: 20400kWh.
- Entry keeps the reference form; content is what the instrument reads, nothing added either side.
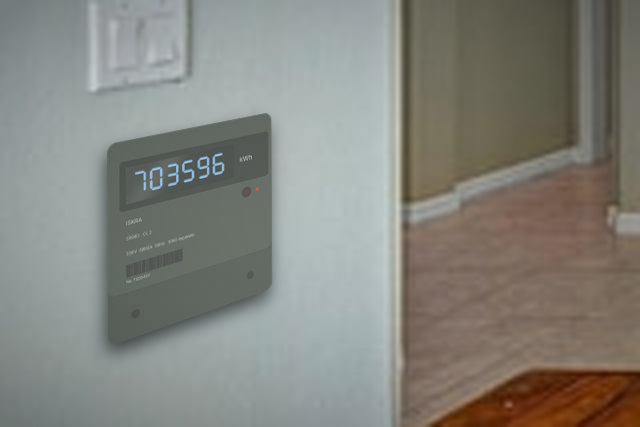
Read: 703596kWh
